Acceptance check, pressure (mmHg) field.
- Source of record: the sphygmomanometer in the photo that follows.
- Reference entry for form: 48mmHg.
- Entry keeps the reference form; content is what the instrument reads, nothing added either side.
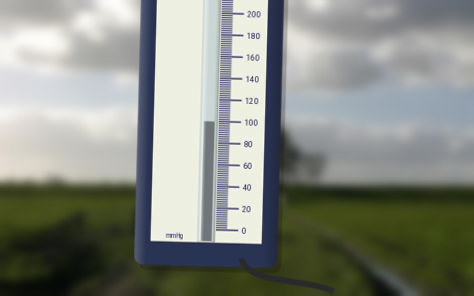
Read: 100mmHg
